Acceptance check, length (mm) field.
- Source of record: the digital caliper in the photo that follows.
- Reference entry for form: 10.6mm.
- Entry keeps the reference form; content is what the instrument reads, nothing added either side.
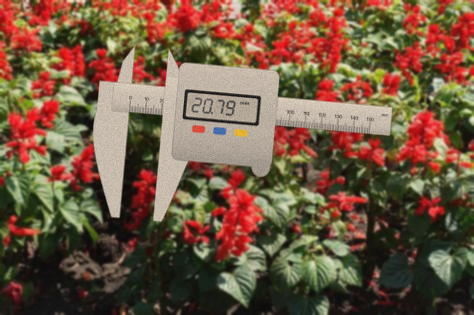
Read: 20.79mm
